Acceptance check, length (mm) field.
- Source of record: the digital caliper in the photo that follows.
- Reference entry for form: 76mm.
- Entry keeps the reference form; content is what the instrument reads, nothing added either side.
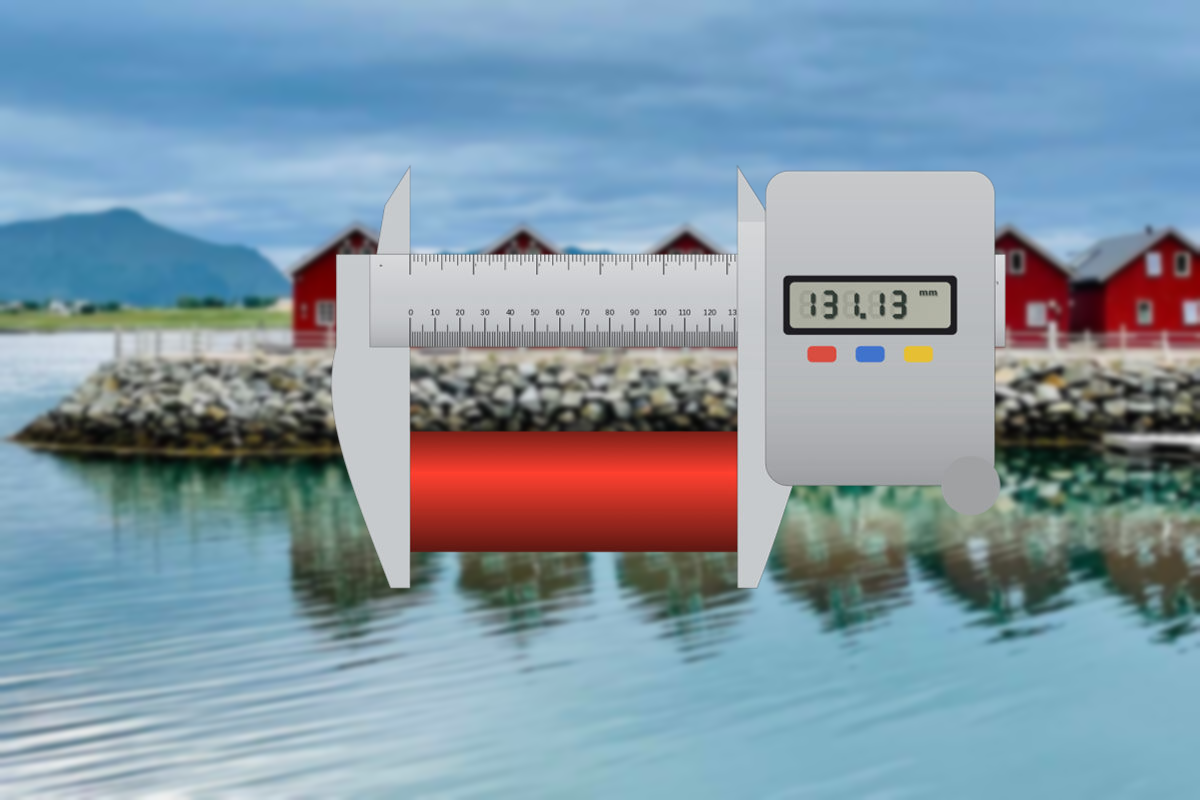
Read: 131.13mm
